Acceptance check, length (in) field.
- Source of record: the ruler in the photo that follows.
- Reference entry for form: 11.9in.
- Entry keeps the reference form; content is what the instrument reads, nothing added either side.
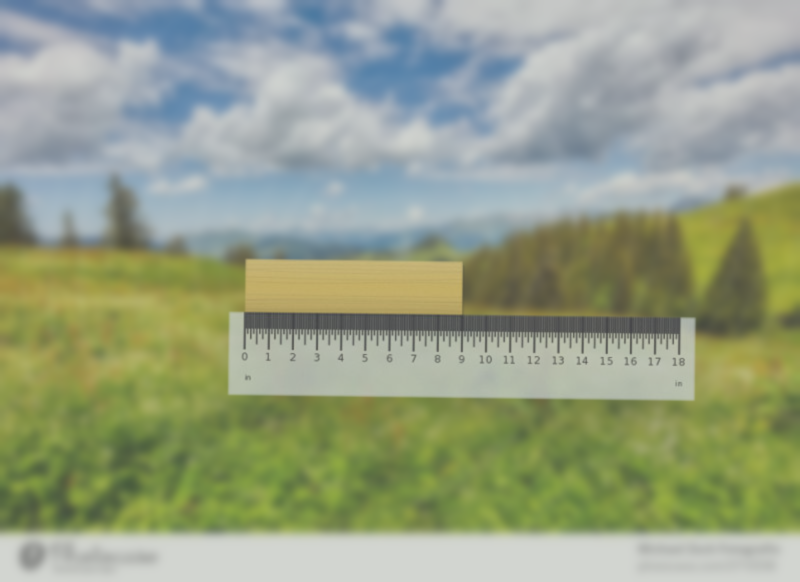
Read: 9in
